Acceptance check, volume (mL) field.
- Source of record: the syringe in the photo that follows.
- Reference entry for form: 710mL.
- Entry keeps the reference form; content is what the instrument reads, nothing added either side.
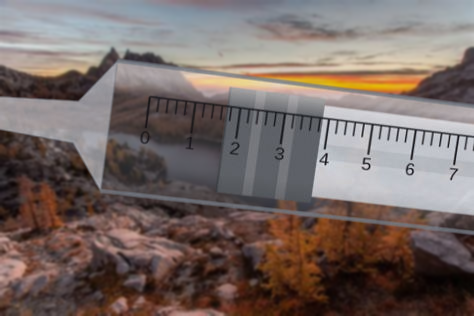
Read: 1.7mL
